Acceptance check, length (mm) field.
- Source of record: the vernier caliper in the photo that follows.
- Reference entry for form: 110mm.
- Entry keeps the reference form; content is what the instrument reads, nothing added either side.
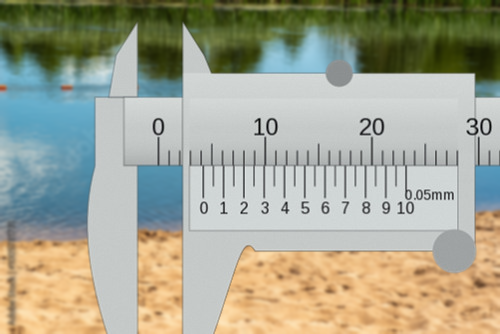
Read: 4.2mm
